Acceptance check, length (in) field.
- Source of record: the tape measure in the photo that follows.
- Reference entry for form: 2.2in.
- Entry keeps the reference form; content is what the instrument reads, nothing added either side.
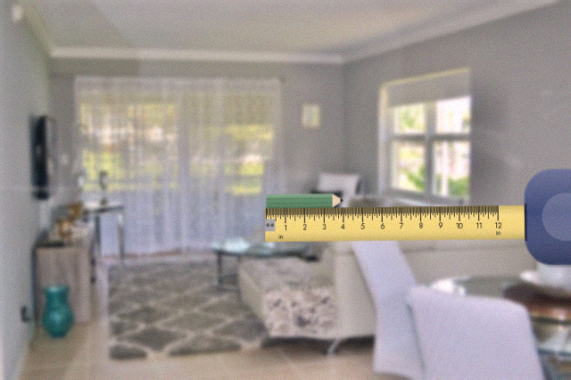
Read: 4in
